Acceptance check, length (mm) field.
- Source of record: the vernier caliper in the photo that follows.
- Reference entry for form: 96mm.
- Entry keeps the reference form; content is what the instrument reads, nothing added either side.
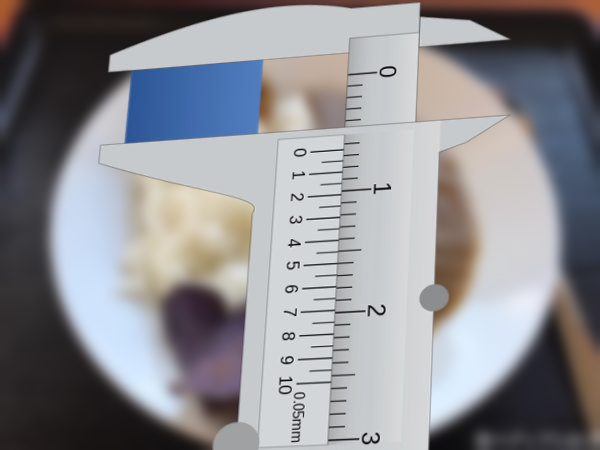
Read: 6.5mm
